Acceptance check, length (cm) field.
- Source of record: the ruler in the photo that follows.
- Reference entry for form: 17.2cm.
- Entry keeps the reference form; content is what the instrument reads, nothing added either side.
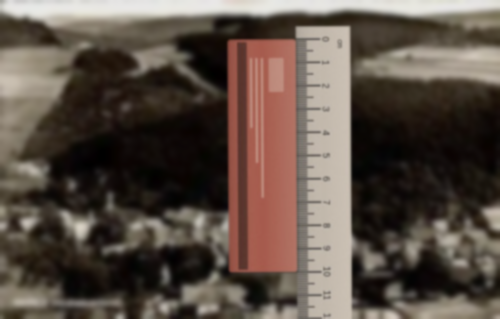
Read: 10cm
